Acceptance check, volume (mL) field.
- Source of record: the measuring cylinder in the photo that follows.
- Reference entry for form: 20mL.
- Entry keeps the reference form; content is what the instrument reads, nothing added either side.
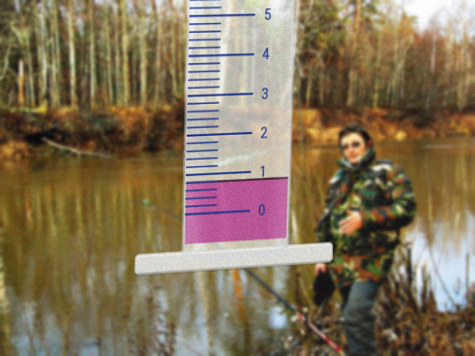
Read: 0.8mL
